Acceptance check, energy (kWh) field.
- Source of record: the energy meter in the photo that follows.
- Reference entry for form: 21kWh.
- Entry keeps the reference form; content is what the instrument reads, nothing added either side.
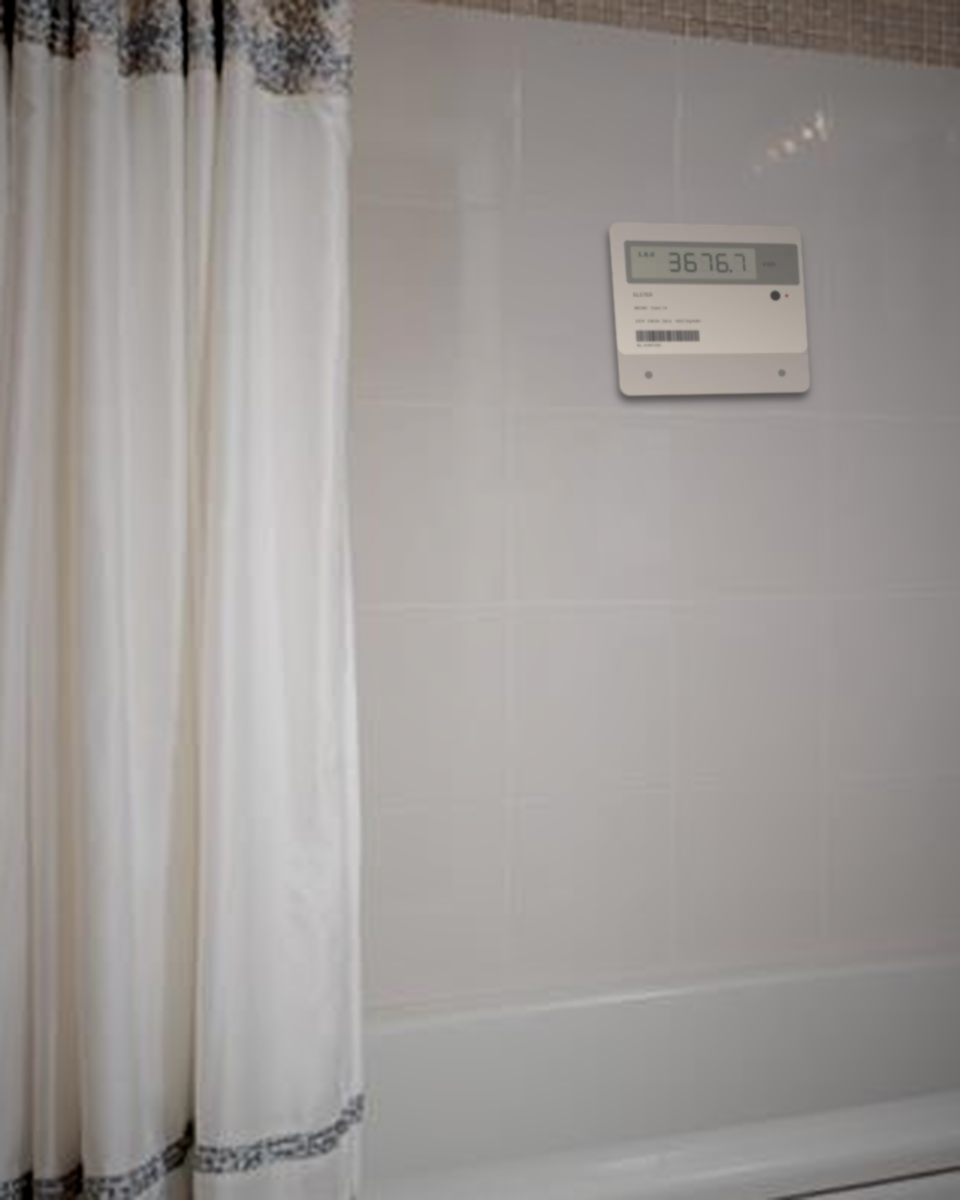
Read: 3676.7kWh
